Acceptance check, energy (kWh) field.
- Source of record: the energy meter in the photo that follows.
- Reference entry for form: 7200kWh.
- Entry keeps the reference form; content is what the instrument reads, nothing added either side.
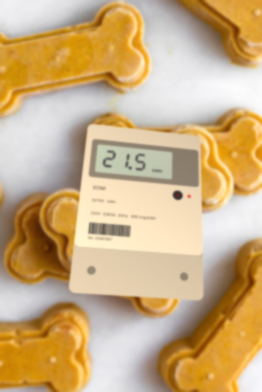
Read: 21.5kWh
